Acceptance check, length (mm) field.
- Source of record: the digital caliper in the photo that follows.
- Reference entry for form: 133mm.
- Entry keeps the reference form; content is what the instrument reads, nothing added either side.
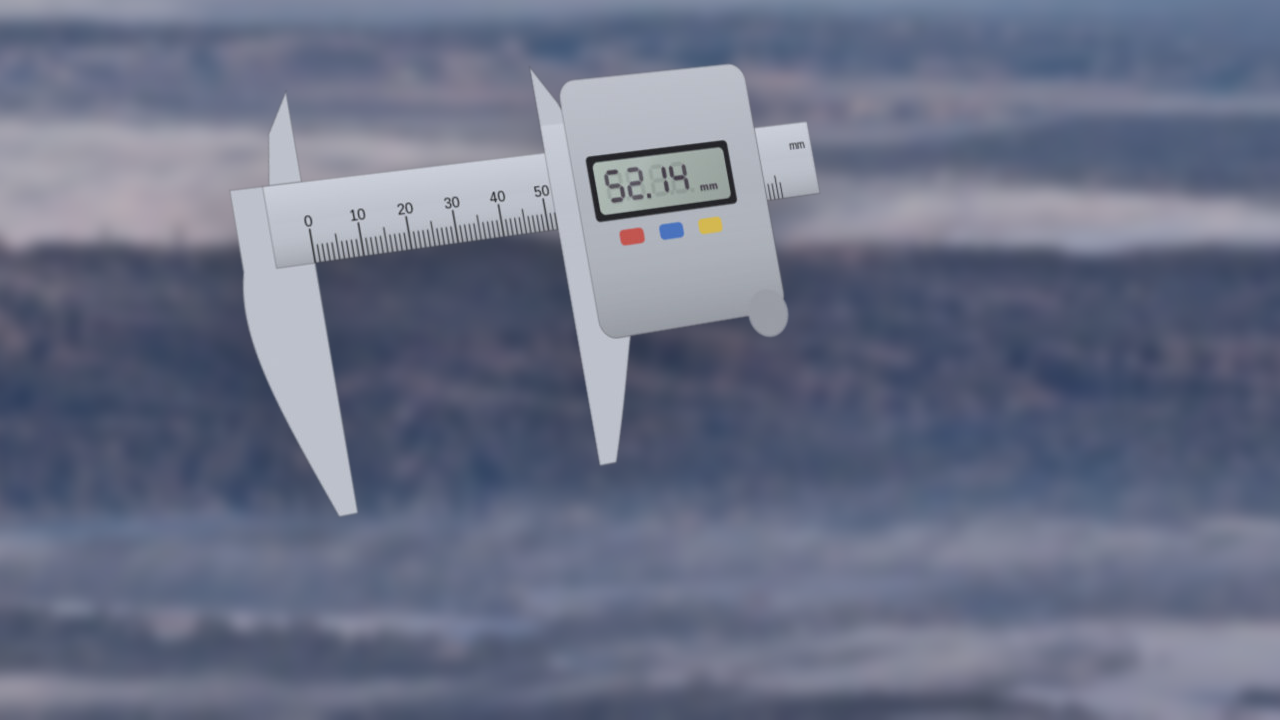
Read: 52.14mm
